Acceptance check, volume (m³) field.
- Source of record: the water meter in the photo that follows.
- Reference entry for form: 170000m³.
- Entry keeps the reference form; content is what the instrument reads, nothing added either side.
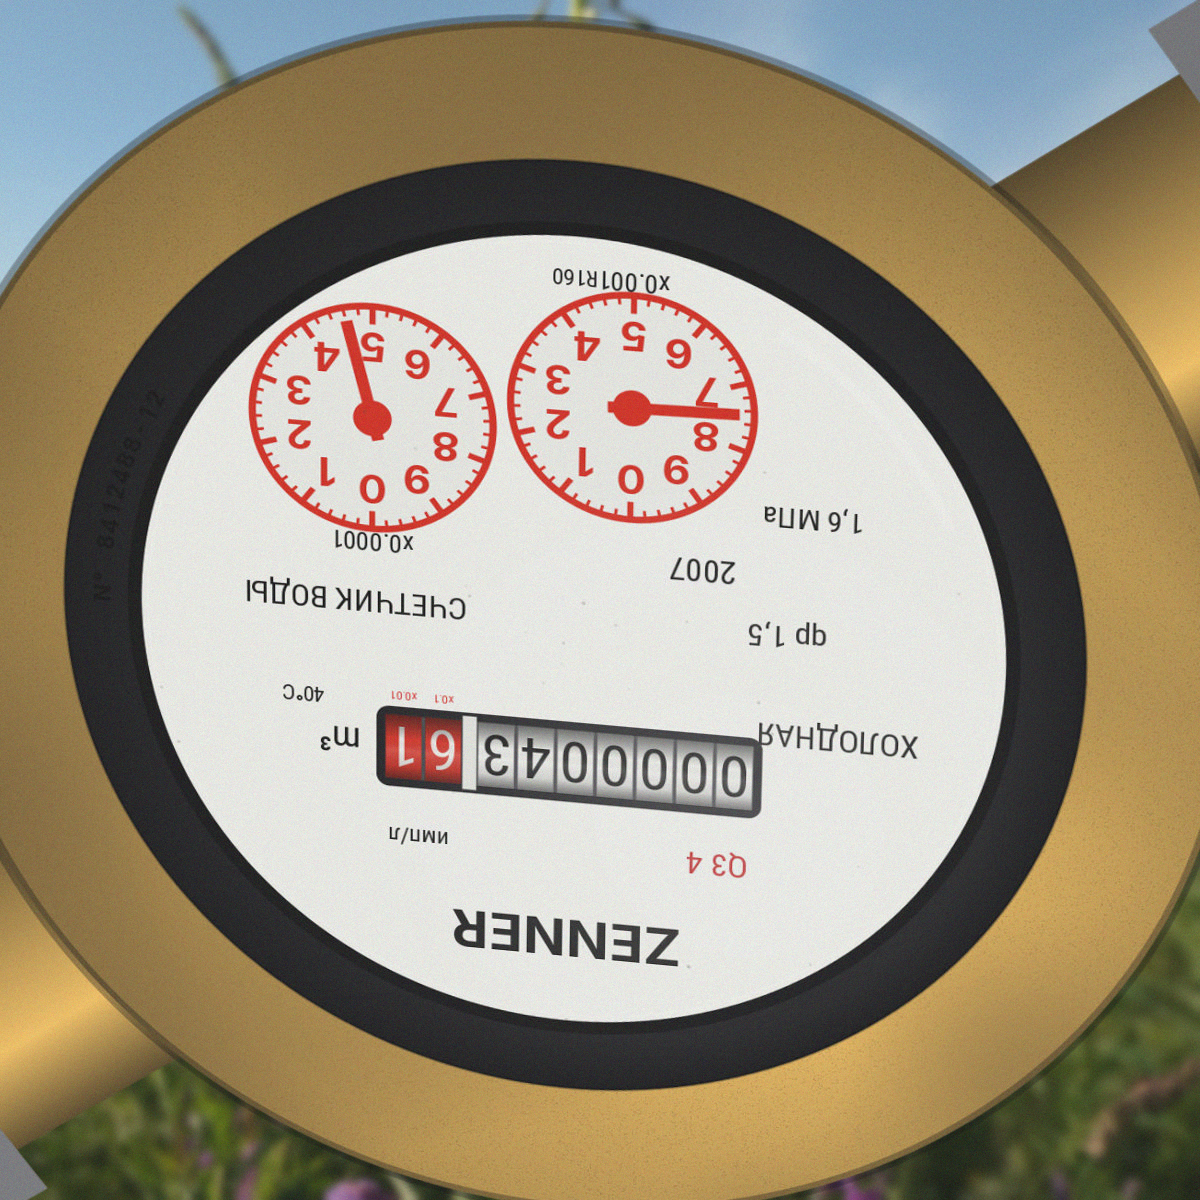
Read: 43.6174m³
